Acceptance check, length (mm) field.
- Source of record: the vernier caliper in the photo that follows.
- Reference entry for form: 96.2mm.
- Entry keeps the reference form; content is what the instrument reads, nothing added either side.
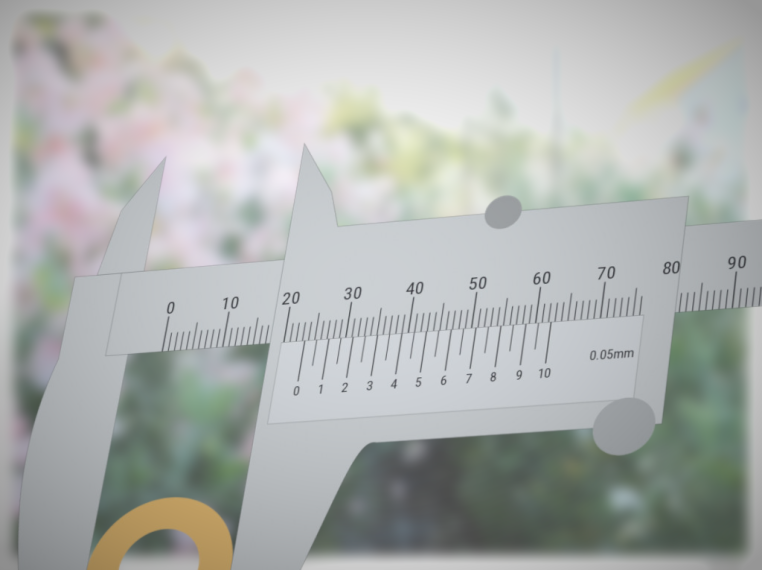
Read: 23.4mm
